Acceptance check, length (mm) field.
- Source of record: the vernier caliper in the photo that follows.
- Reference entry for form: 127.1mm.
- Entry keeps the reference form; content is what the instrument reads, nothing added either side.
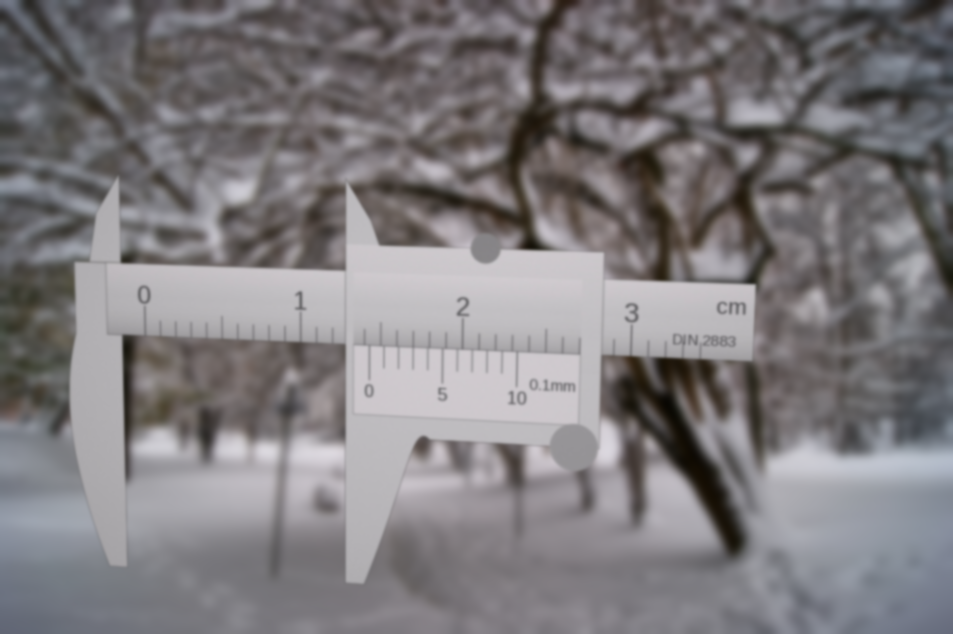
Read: 14.3mm
